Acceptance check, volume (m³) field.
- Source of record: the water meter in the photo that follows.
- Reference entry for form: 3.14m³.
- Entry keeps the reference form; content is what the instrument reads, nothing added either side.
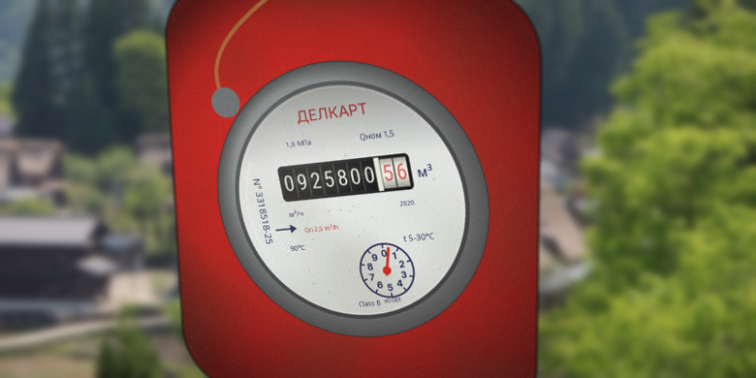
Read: 925800.560m³
